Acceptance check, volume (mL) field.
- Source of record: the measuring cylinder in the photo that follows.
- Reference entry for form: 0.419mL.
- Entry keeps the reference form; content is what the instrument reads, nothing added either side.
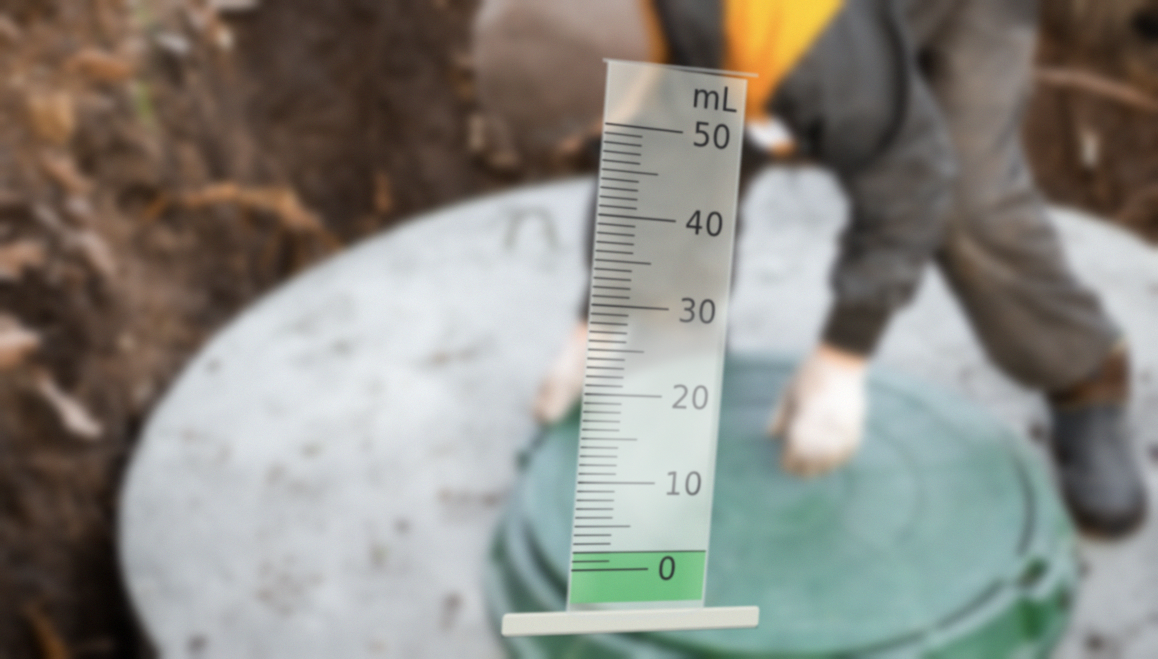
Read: 2mL
